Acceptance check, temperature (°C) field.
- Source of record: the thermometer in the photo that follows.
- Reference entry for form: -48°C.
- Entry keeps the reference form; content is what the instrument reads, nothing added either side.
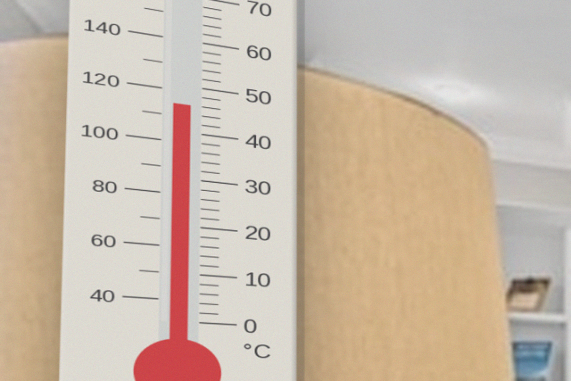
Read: 46°C
